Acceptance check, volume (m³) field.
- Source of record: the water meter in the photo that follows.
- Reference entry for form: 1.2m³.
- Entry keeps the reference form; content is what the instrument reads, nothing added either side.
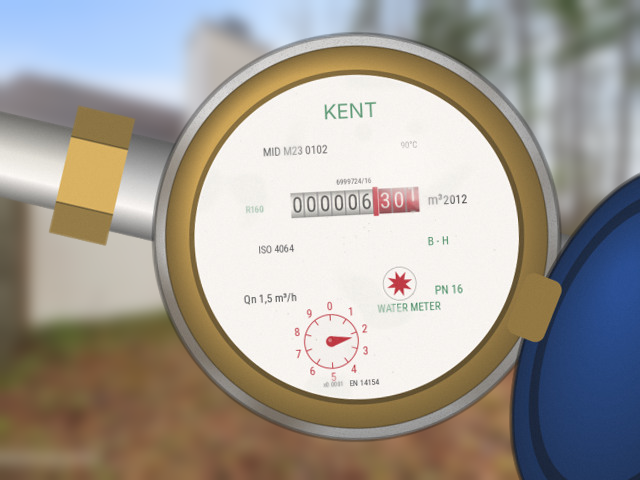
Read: 6.3012m³
